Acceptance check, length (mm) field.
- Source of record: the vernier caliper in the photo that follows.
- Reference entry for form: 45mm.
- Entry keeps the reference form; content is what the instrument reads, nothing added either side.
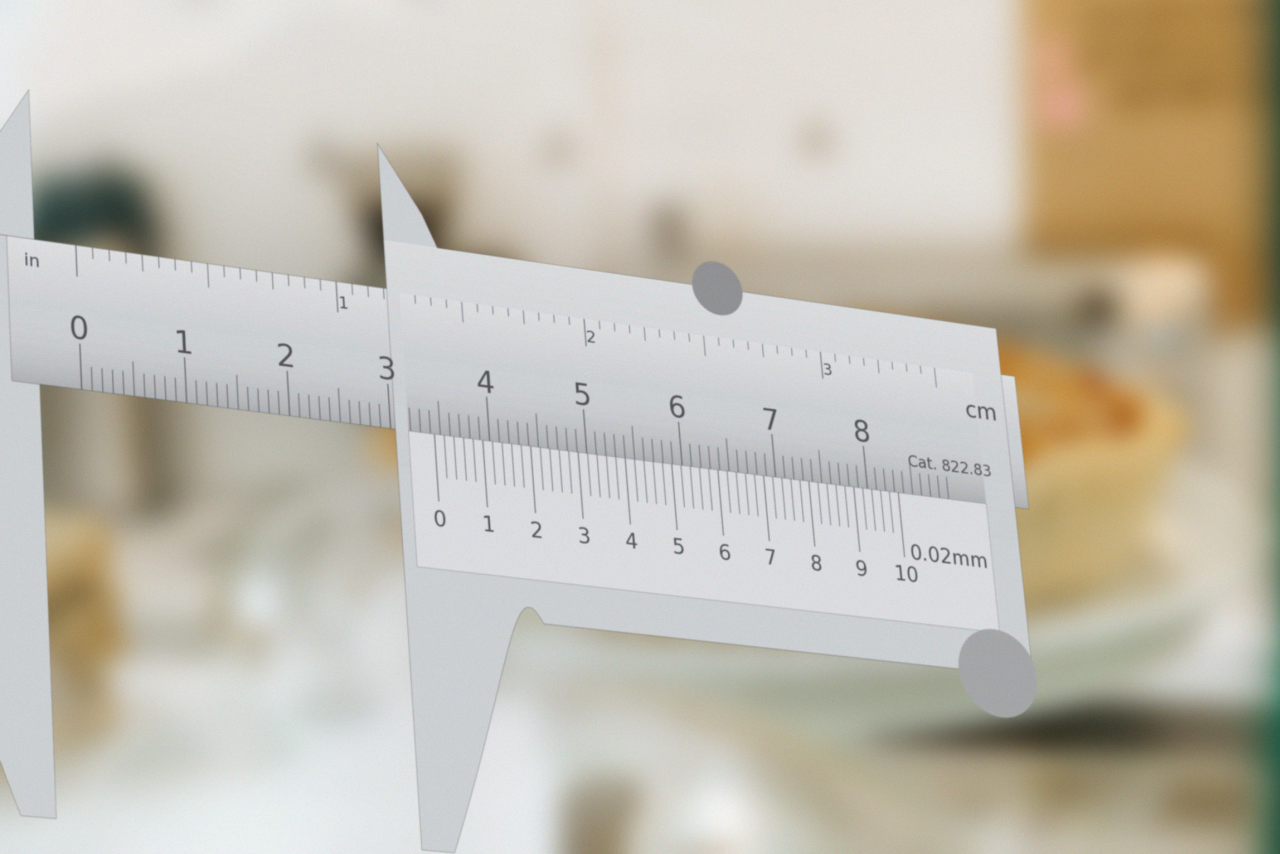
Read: 34.4mm
